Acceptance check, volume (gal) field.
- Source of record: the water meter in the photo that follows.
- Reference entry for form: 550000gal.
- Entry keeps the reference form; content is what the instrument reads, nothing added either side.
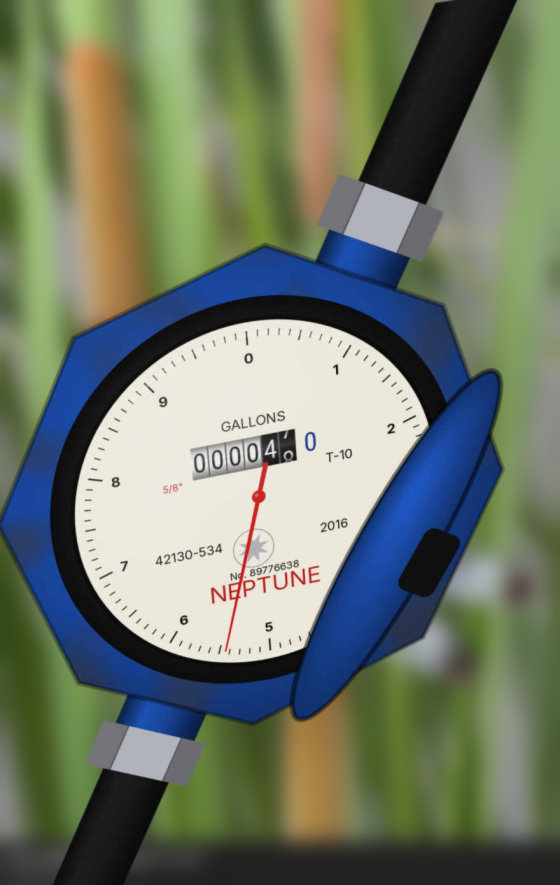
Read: 475.4gal
